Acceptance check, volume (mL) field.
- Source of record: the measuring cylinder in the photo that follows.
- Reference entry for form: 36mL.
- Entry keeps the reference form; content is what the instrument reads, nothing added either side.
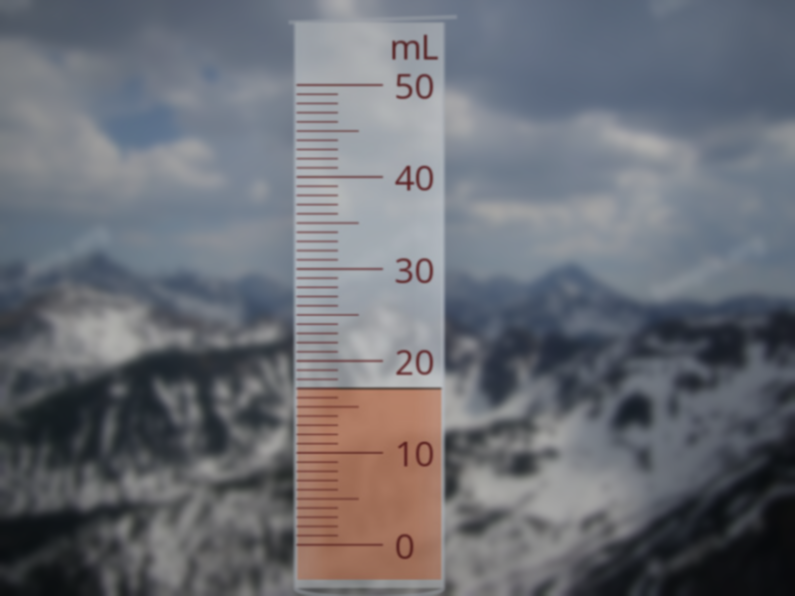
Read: 17mL
